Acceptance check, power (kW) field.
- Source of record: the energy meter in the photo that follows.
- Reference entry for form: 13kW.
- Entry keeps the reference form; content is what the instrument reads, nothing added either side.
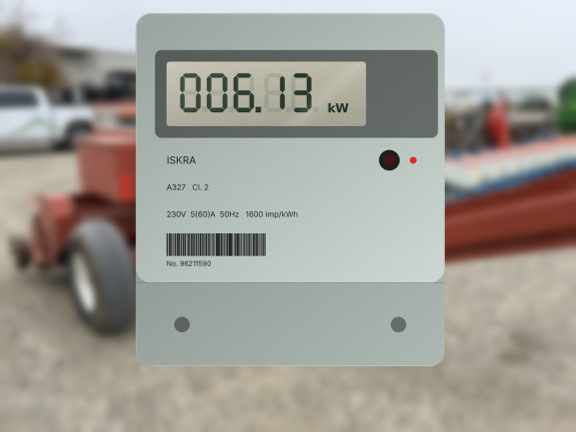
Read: 6.13kW
